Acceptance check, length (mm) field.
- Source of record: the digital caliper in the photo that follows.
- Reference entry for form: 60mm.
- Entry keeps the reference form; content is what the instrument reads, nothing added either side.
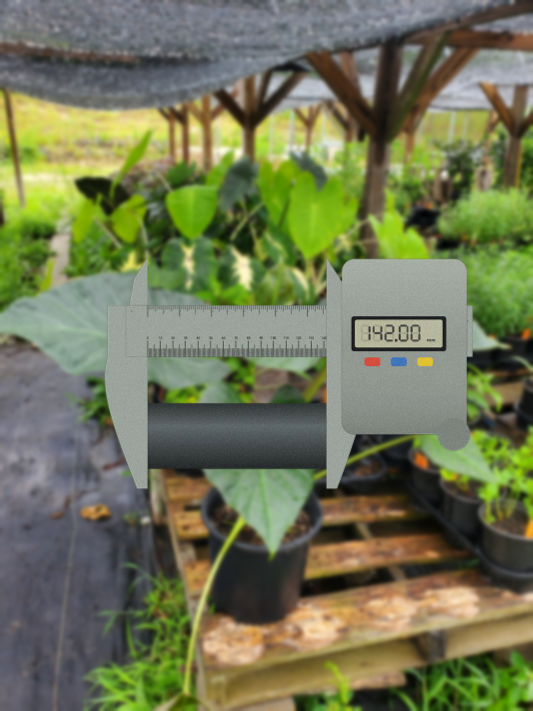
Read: 142.00mm
